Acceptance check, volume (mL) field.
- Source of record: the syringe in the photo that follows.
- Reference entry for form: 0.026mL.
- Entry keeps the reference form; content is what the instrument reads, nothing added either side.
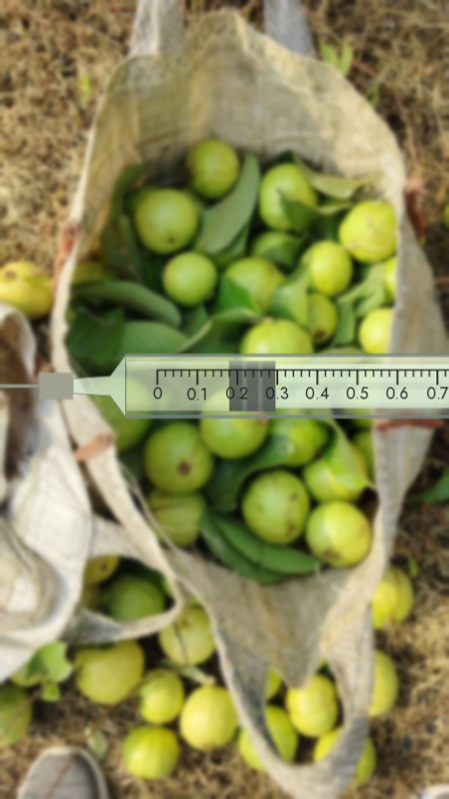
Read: 0.18mL
